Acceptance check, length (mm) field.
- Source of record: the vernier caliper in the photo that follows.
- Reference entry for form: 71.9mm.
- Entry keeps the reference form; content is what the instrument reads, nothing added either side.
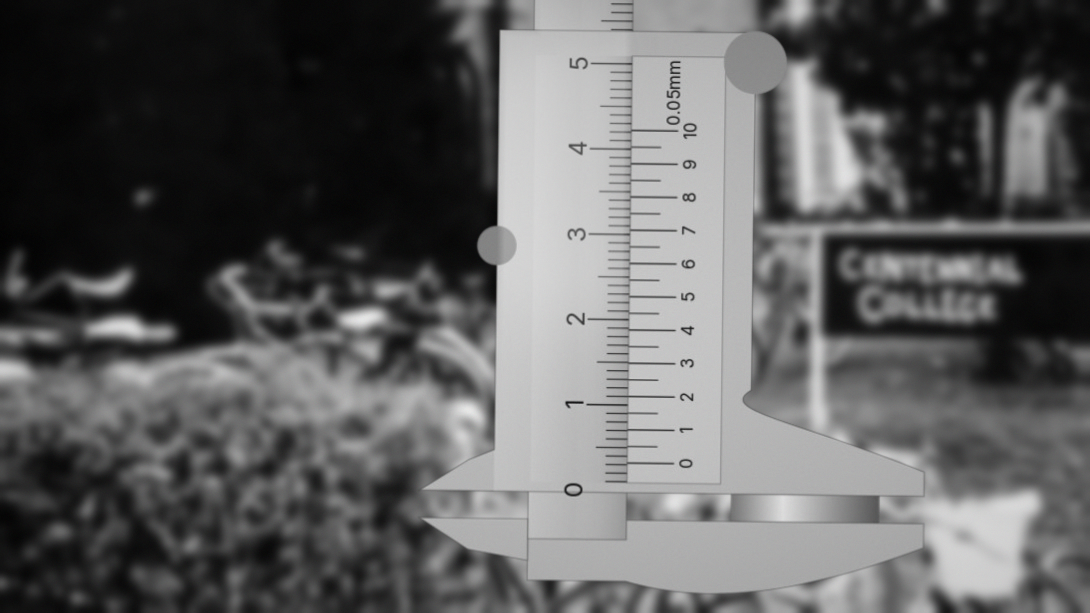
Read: 3.2mm
